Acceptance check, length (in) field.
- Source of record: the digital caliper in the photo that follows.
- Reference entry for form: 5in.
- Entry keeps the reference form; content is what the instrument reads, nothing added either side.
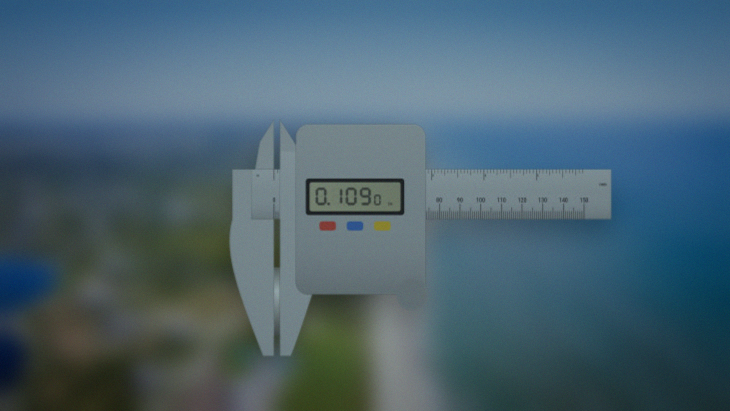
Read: 0.1090in
